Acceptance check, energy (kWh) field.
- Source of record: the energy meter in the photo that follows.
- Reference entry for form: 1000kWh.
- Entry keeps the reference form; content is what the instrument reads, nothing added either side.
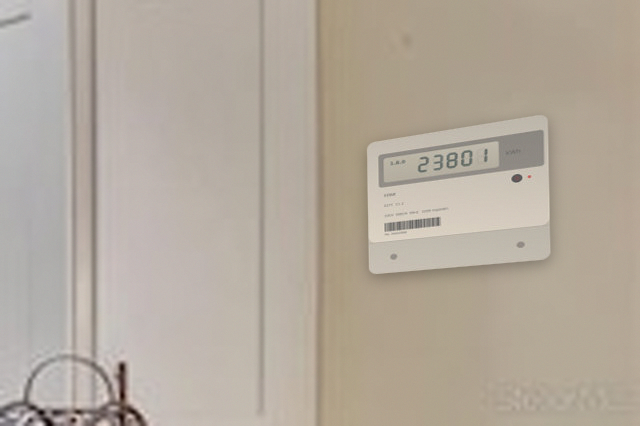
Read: 23801kWh
